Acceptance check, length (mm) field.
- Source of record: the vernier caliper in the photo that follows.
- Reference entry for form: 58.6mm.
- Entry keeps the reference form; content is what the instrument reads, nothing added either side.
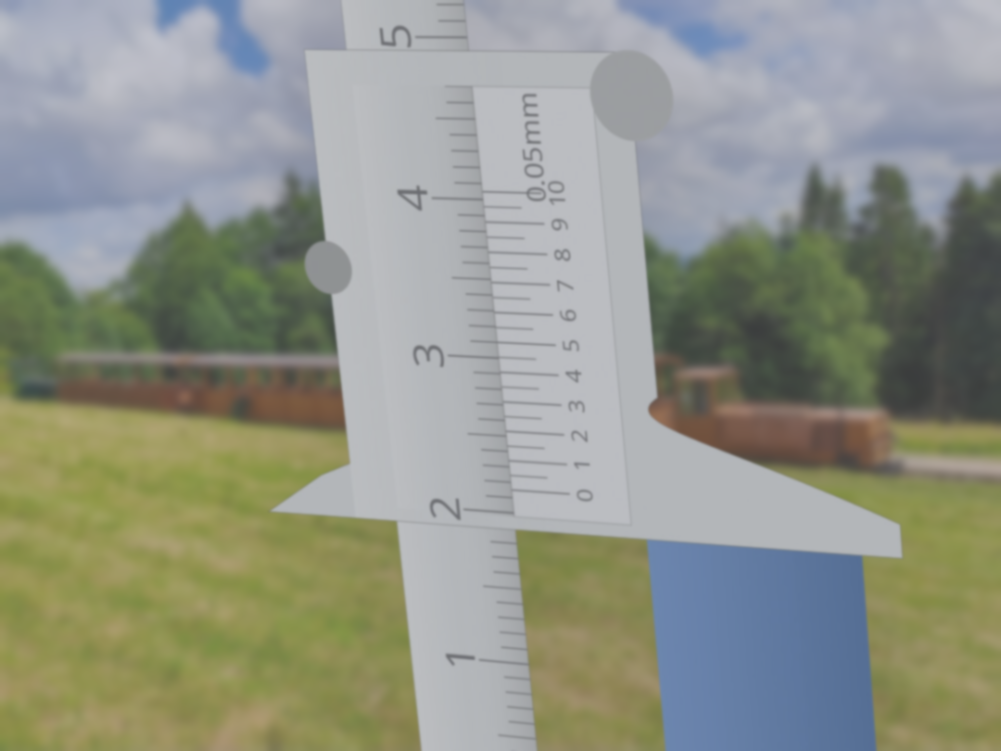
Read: 21.5mm
